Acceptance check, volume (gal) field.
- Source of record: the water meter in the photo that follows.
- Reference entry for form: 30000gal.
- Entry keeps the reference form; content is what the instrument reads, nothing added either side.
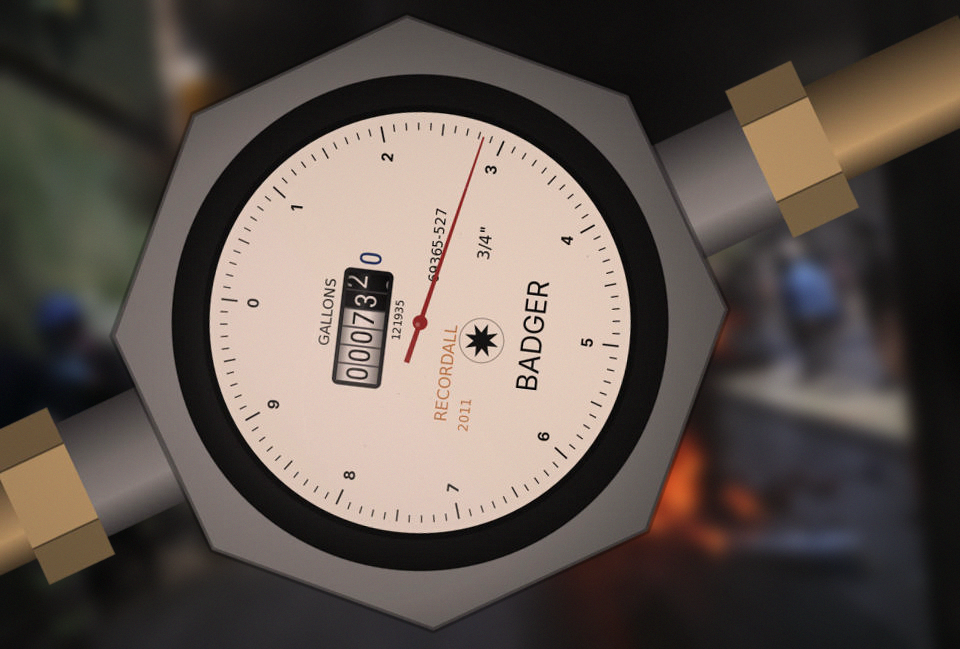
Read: 7322.8gal
